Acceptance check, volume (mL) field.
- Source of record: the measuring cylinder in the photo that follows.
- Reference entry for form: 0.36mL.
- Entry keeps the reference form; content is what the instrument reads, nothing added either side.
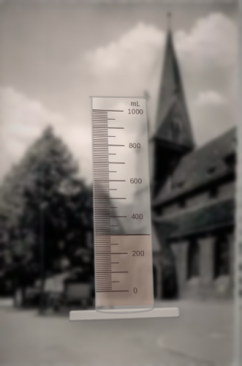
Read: 300mL
